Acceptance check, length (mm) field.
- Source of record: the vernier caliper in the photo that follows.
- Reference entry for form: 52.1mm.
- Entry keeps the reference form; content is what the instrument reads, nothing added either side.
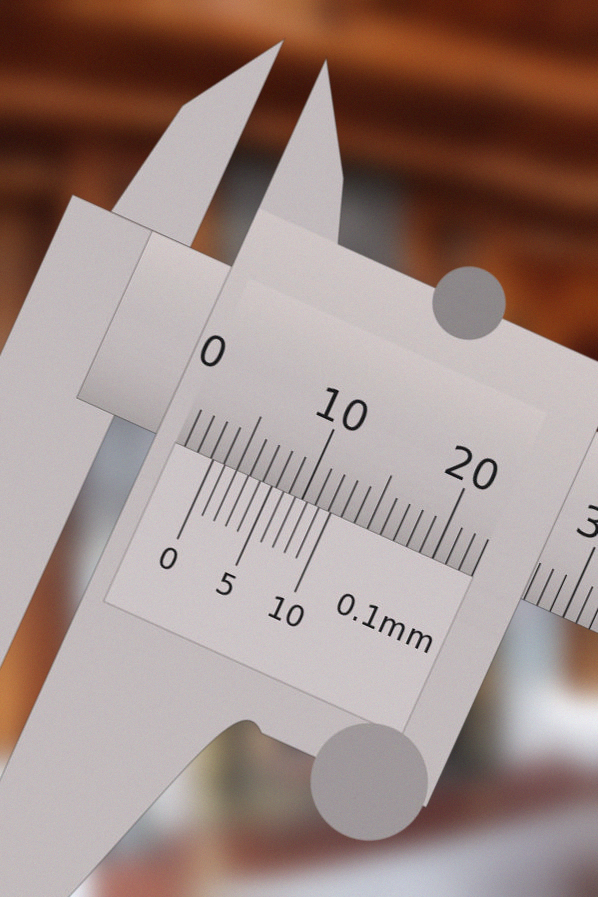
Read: 3.2mm
